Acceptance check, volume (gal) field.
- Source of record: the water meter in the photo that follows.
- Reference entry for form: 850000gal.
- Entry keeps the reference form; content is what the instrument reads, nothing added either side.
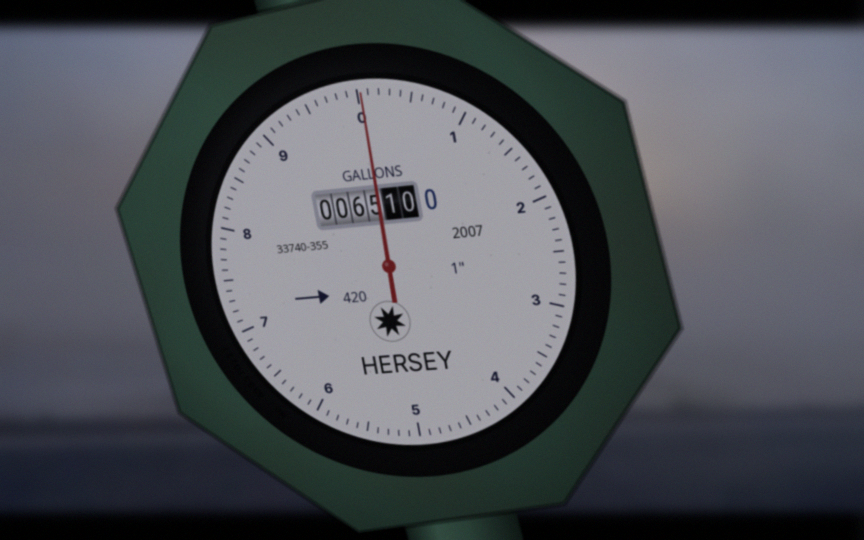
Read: 65100.0gal
